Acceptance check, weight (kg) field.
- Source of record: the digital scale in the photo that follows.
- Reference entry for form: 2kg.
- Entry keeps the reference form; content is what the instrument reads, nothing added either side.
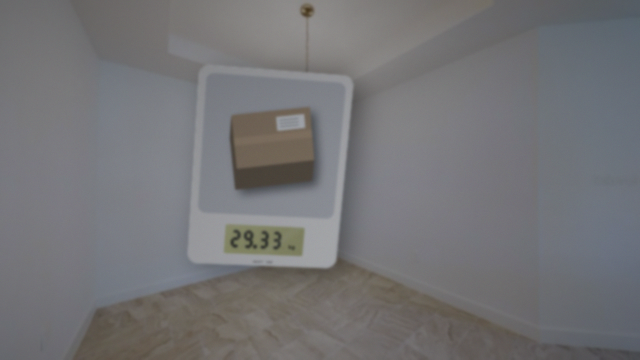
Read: 29.33kg
